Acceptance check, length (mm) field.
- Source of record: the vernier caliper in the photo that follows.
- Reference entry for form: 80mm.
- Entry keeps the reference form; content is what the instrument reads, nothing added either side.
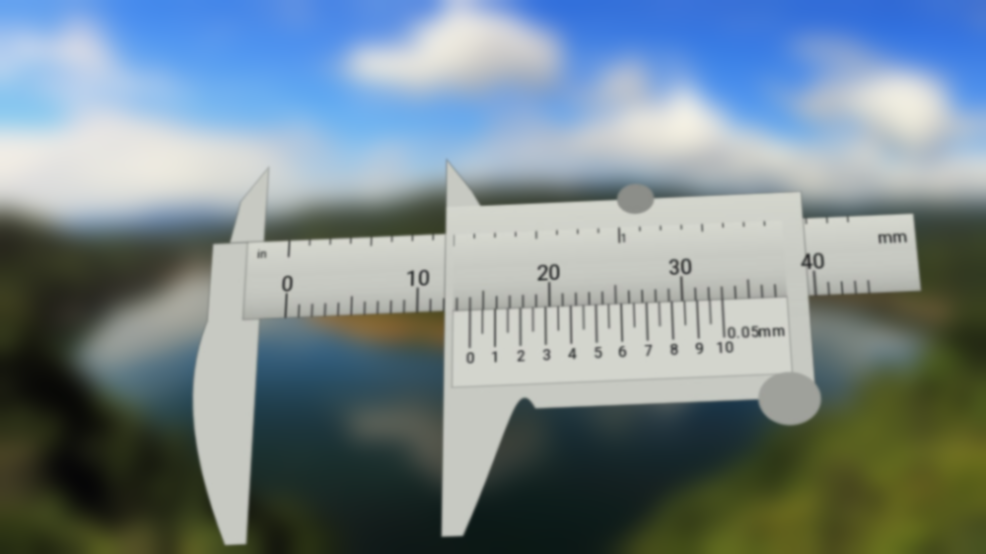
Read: 14.0mm
